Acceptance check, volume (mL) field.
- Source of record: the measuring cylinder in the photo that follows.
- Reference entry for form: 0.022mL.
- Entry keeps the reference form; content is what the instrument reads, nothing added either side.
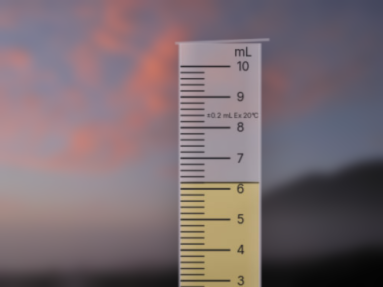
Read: 6.2mL
